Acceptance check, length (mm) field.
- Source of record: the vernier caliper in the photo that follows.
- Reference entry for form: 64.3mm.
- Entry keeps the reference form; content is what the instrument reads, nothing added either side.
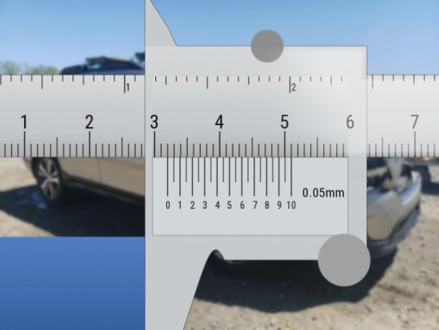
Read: 32.0mm
